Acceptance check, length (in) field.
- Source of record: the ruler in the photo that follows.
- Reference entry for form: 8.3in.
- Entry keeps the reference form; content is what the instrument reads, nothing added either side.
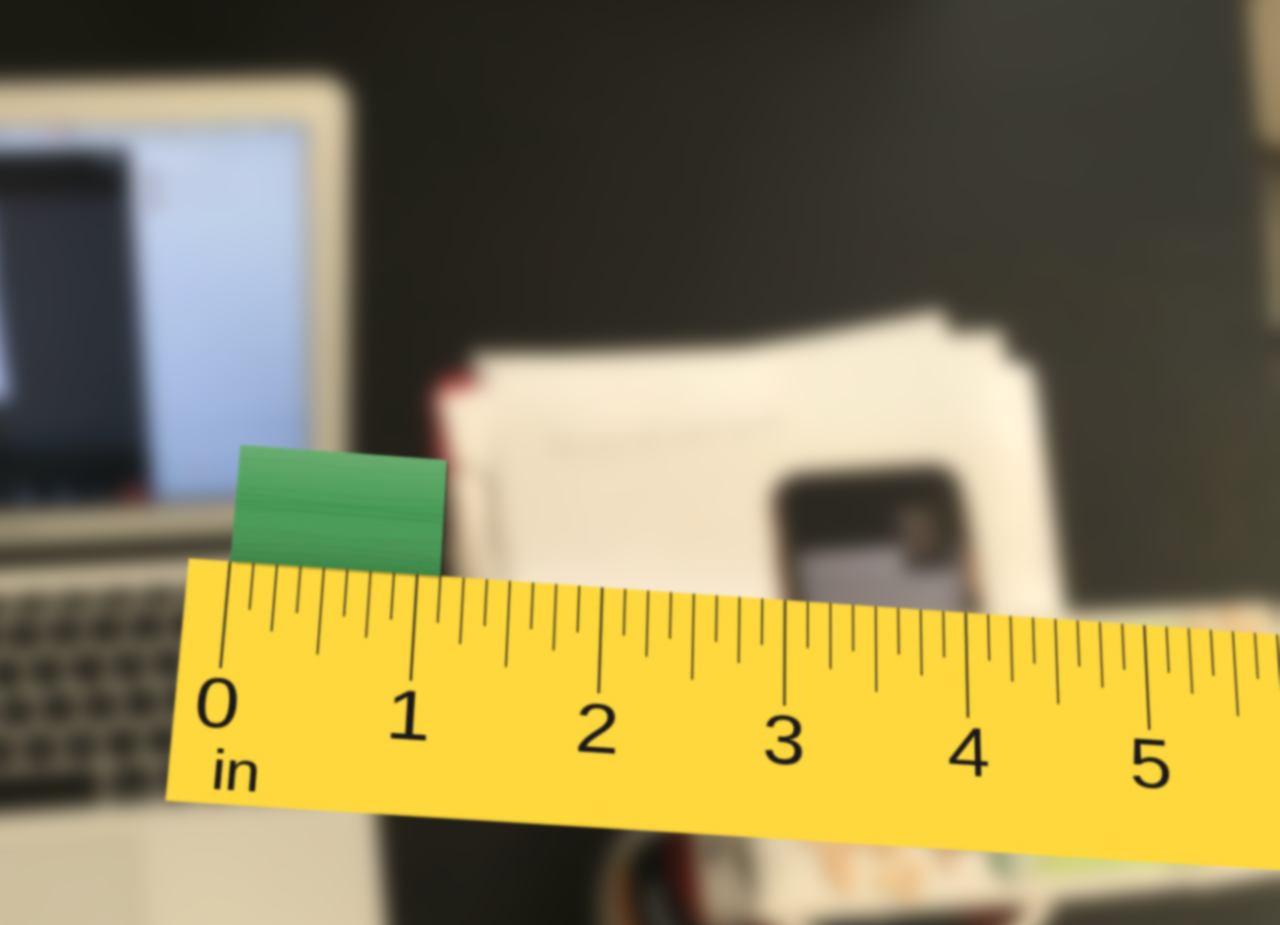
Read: 1.125in
